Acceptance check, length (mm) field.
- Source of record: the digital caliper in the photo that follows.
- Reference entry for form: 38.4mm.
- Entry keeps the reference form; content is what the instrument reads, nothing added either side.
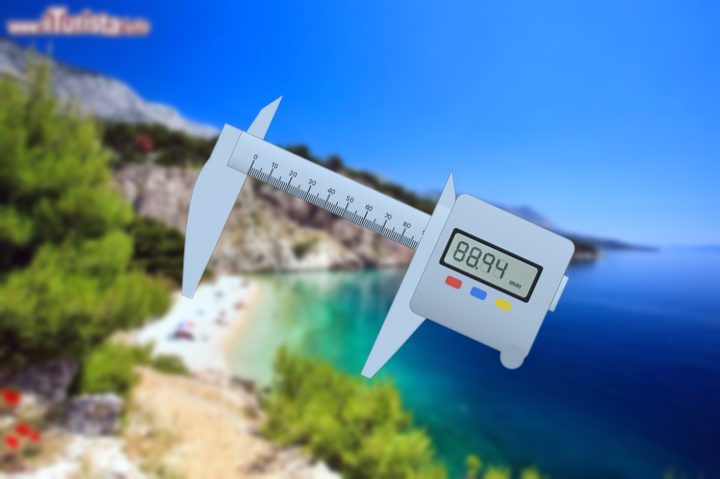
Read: 88.94mm
